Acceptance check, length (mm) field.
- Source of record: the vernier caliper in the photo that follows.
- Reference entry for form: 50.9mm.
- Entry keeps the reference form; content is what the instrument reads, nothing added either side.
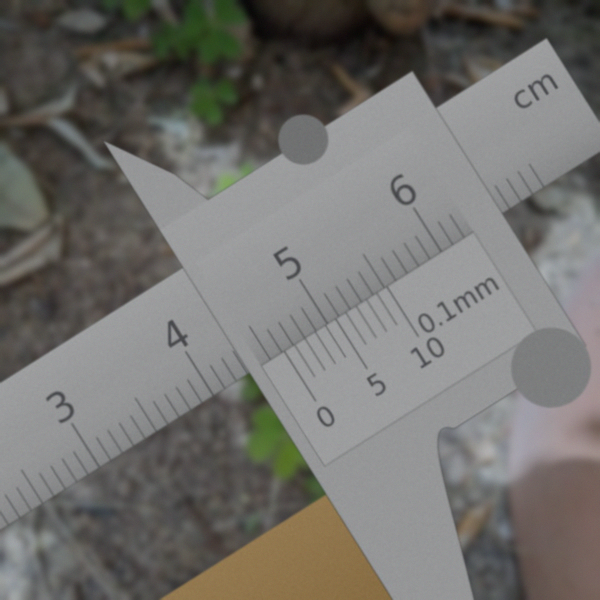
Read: 46.2mm
